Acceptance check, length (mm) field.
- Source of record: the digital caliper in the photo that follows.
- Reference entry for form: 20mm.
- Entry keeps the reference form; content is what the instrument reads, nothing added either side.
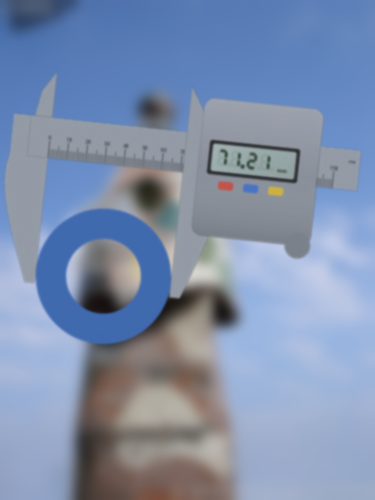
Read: 71.21mm
